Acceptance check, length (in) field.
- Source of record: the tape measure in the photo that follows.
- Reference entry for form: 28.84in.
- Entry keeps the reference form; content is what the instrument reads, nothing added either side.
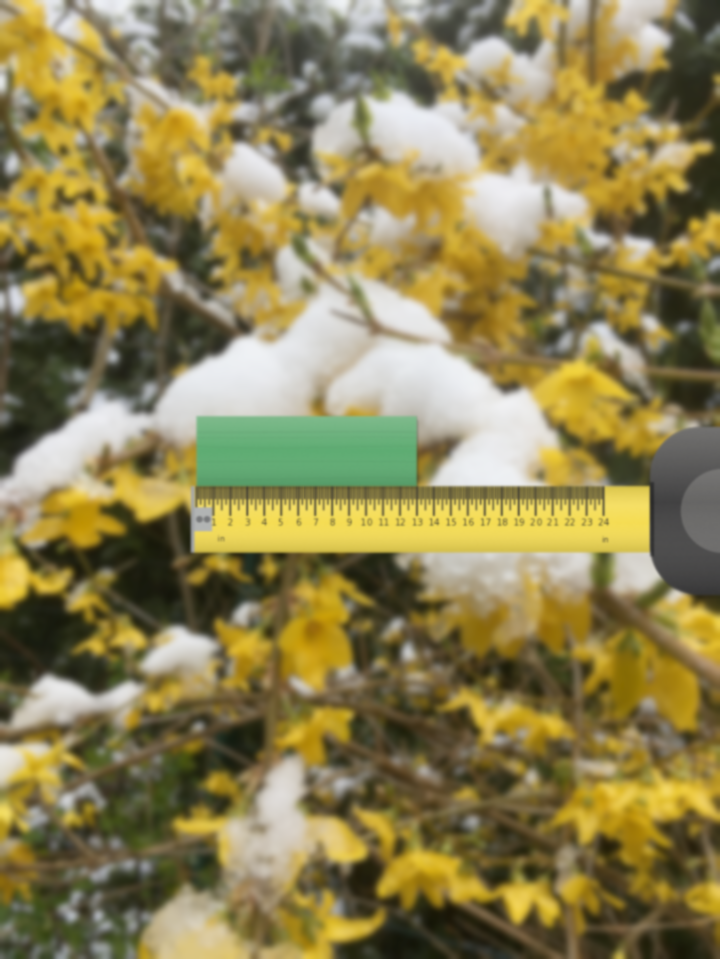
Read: 13in
